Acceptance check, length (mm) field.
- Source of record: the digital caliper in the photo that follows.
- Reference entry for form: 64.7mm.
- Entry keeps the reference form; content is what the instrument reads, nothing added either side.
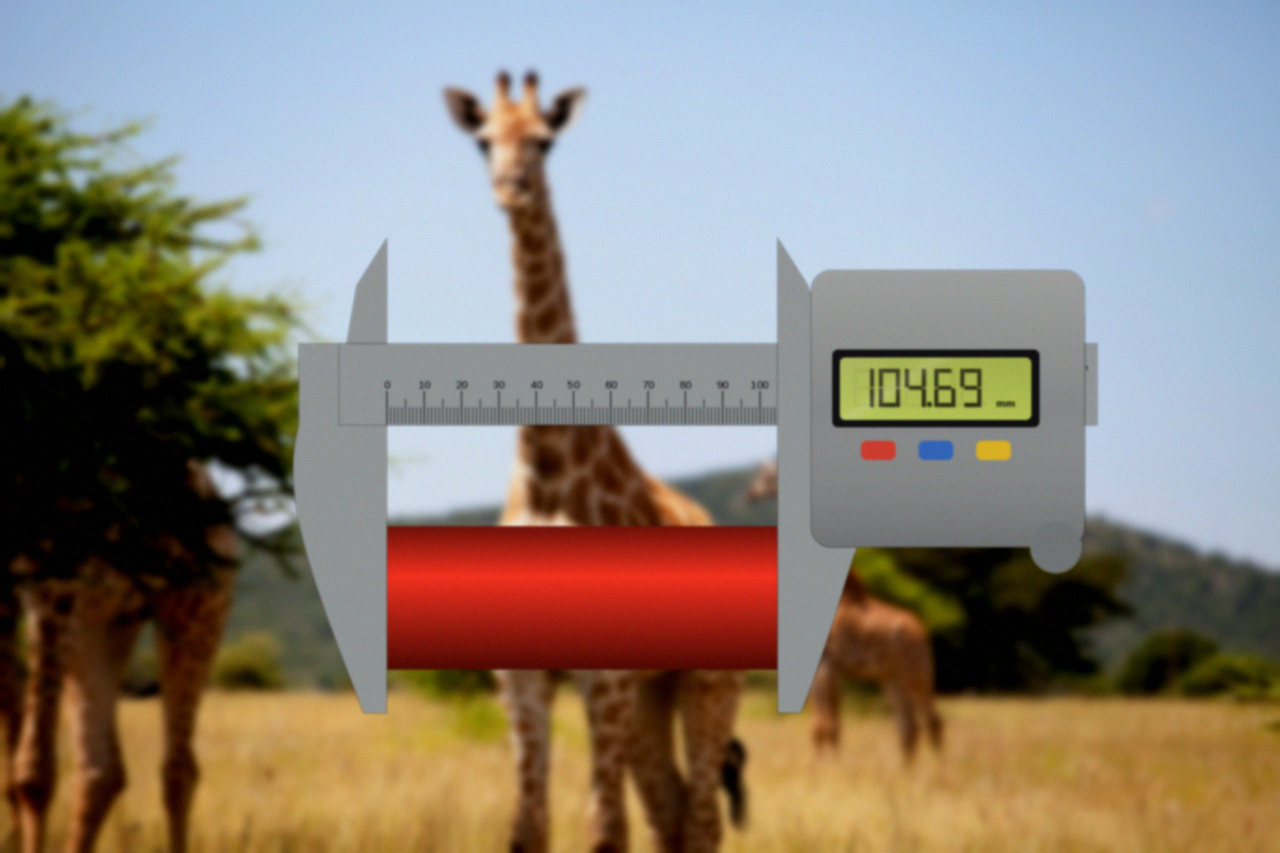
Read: 104.69mm
